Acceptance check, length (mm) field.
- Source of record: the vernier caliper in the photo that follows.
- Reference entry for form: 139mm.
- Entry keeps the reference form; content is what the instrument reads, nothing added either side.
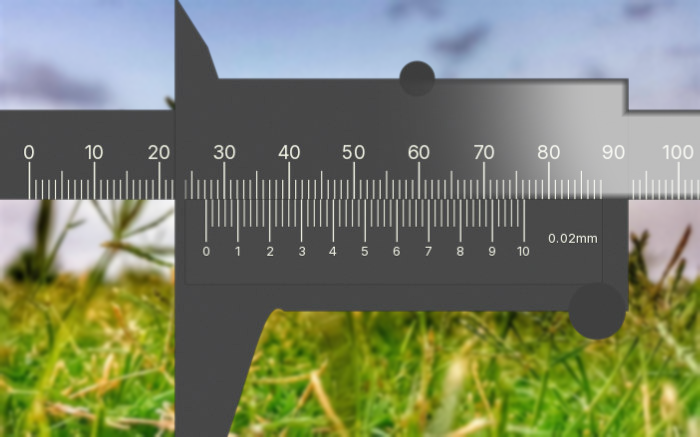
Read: 27.2mm
